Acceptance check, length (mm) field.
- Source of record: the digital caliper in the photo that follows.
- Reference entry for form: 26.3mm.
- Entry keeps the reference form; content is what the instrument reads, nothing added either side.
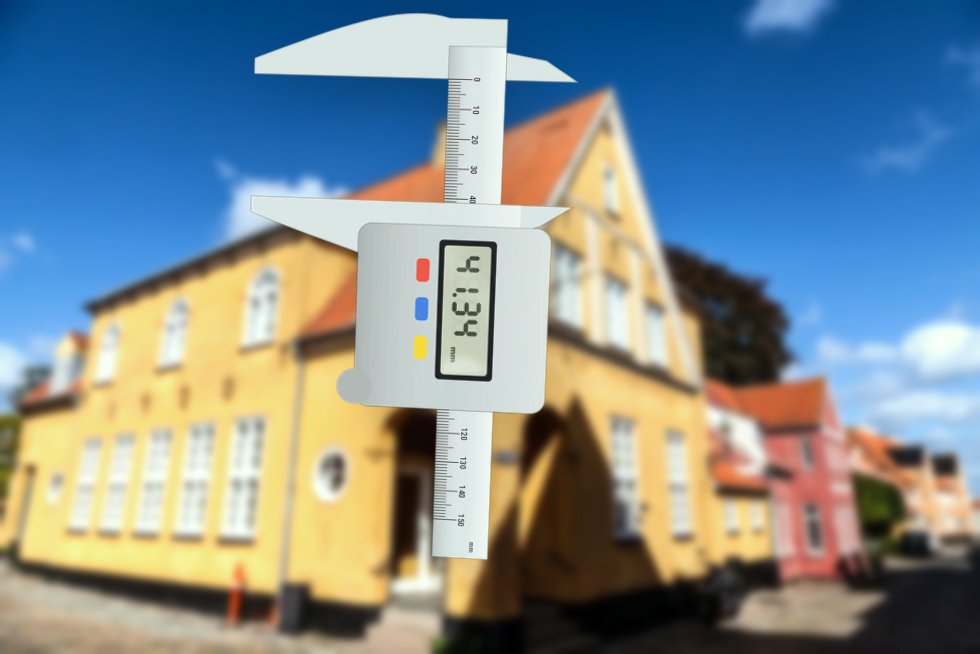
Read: 41.34mm
